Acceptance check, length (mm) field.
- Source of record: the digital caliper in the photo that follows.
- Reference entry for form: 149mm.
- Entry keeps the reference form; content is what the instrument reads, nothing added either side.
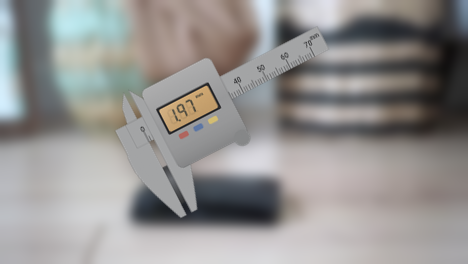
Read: 1.97mm
